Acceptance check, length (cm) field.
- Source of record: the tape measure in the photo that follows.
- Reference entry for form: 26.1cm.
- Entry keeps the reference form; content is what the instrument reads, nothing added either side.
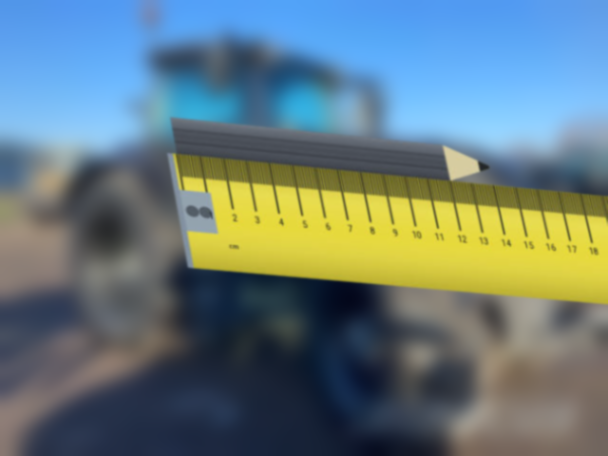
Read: 14cm
